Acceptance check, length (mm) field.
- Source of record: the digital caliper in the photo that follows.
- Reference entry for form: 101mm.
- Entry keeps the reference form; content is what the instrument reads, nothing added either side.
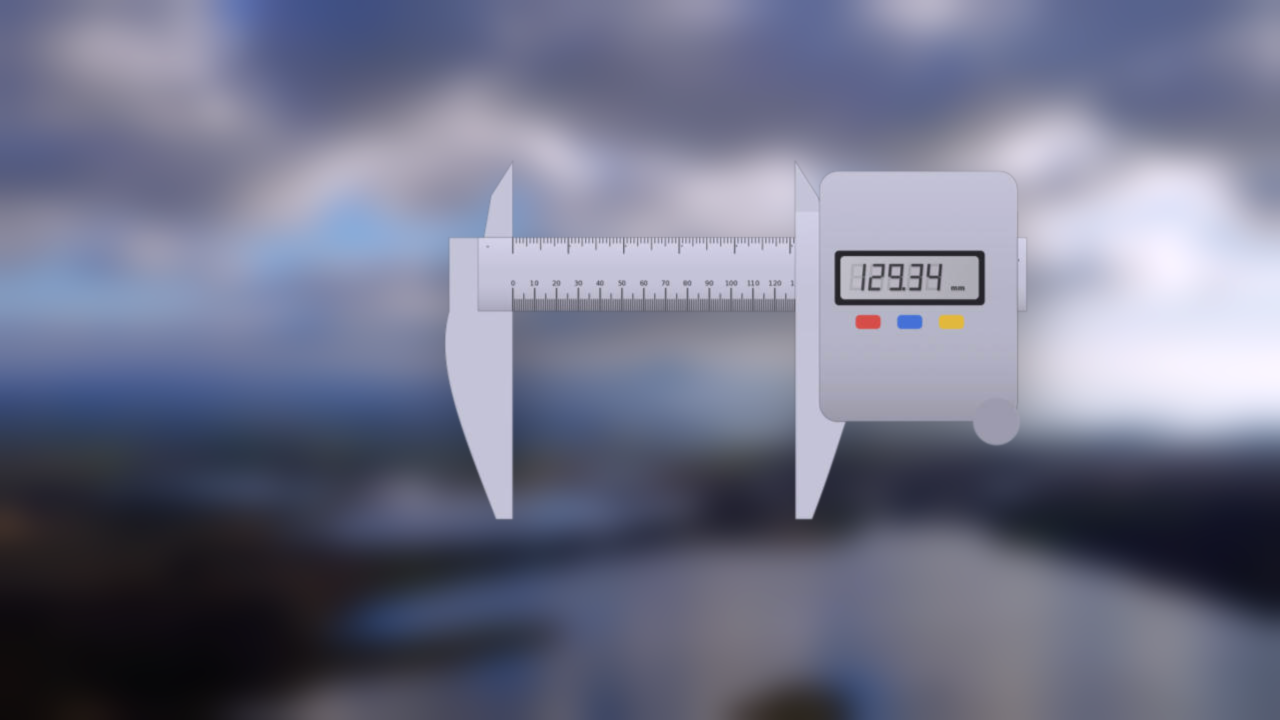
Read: 129.34mm
